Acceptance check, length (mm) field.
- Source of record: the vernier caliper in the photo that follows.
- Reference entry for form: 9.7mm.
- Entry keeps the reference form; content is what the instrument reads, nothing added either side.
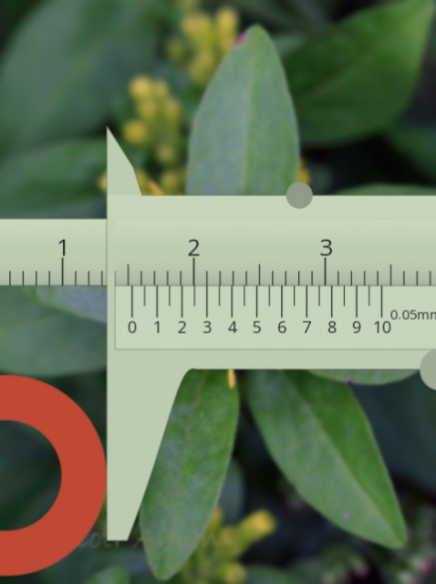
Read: 15.3mm
